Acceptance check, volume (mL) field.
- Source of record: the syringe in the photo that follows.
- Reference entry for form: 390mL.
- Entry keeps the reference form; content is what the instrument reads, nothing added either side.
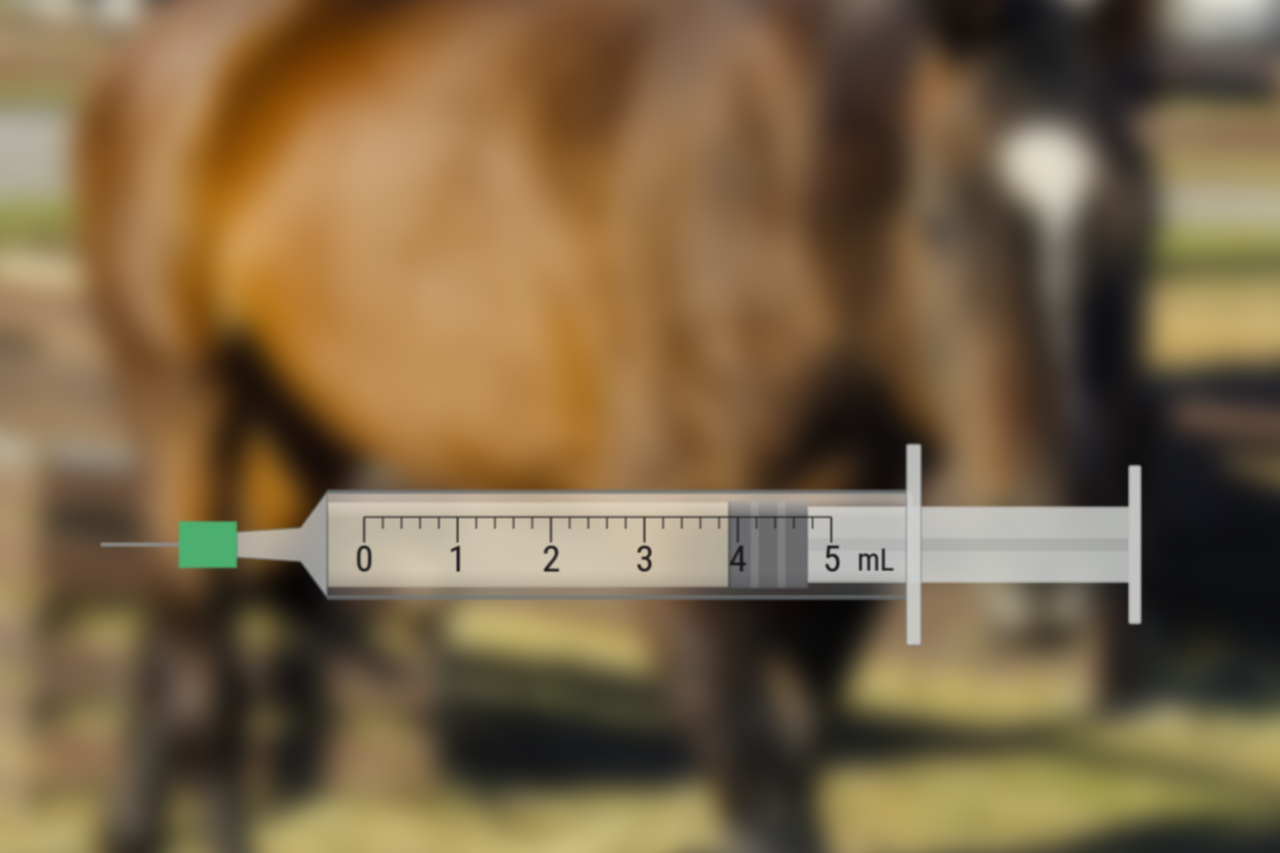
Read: 3.9mL
